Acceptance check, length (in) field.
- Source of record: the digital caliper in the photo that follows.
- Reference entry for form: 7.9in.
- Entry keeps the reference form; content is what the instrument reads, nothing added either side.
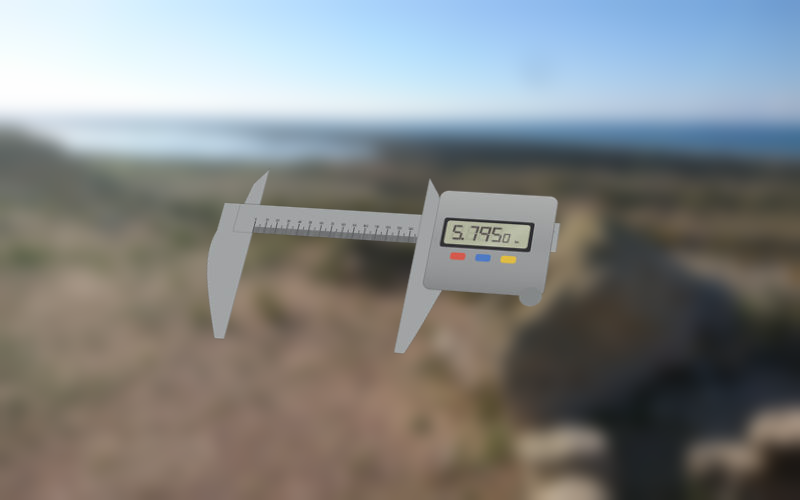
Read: 5.7950in
